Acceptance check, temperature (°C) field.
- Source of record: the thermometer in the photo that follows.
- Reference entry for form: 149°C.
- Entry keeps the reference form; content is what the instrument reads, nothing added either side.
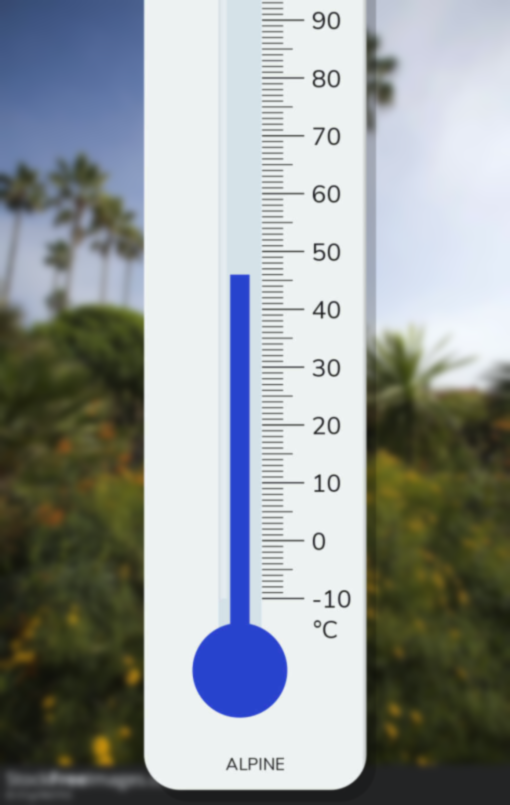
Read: 46°C
